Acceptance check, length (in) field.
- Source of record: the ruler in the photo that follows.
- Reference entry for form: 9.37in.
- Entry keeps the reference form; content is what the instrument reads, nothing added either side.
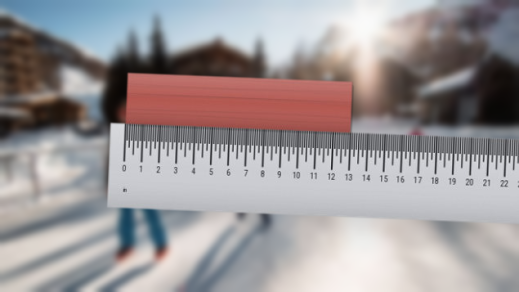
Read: 13in
